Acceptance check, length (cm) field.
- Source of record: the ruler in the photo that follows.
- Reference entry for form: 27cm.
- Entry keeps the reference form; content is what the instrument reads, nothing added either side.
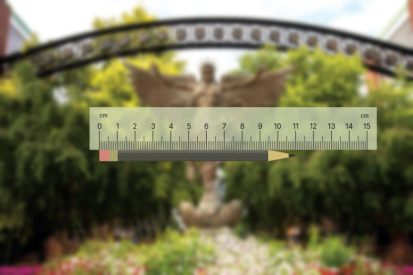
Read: 11cm
